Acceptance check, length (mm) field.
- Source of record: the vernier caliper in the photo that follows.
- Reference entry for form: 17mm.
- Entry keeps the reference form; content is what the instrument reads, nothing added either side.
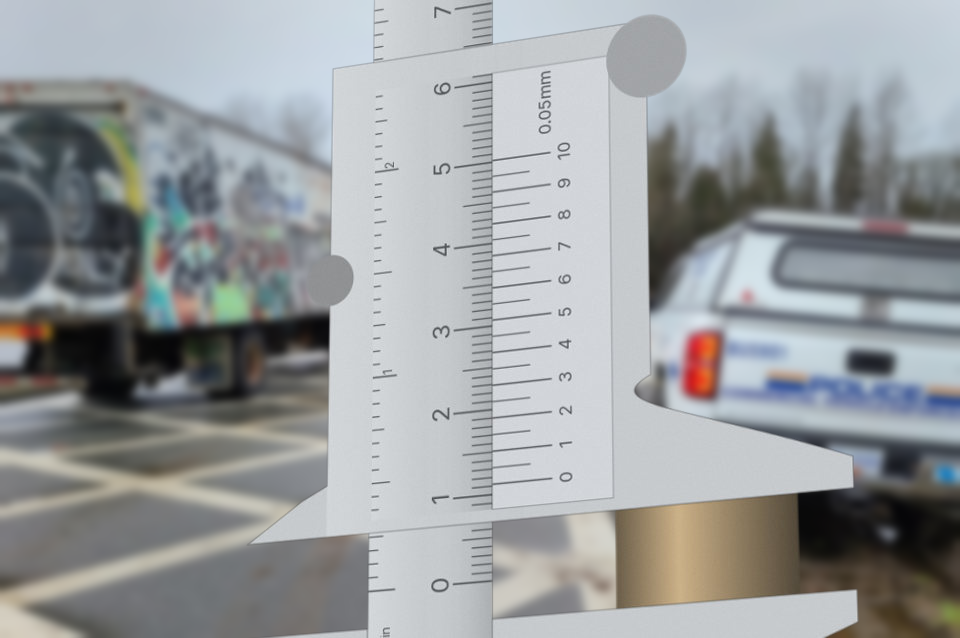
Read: 11.2mm
